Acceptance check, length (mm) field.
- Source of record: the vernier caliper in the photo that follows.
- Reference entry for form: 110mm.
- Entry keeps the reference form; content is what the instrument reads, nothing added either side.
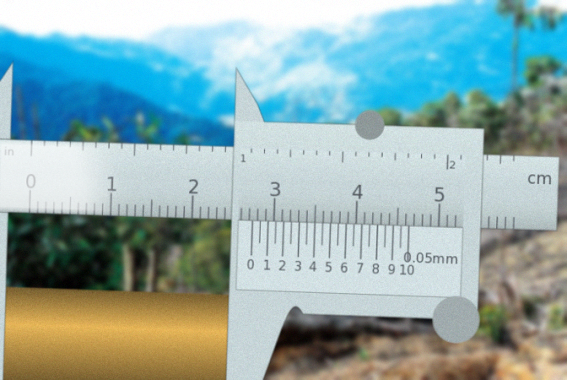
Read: 27.4mm
